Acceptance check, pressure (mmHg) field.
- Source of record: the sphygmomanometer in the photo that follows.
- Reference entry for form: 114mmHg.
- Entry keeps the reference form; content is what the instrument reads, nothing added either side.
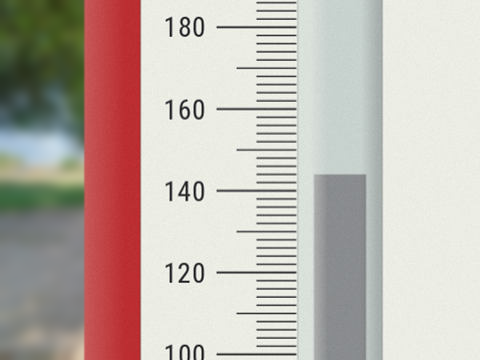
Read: 144mmHg
